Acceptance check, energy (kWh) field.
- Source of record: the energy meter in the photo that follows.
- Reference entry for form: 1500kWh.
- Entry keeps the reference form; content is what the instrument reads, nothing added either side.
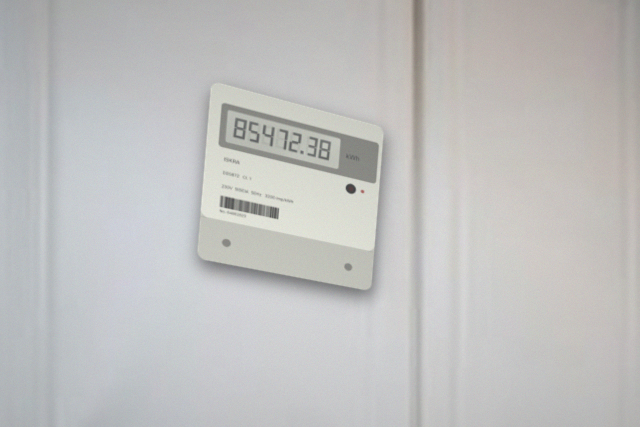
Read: 85472.38kWh
